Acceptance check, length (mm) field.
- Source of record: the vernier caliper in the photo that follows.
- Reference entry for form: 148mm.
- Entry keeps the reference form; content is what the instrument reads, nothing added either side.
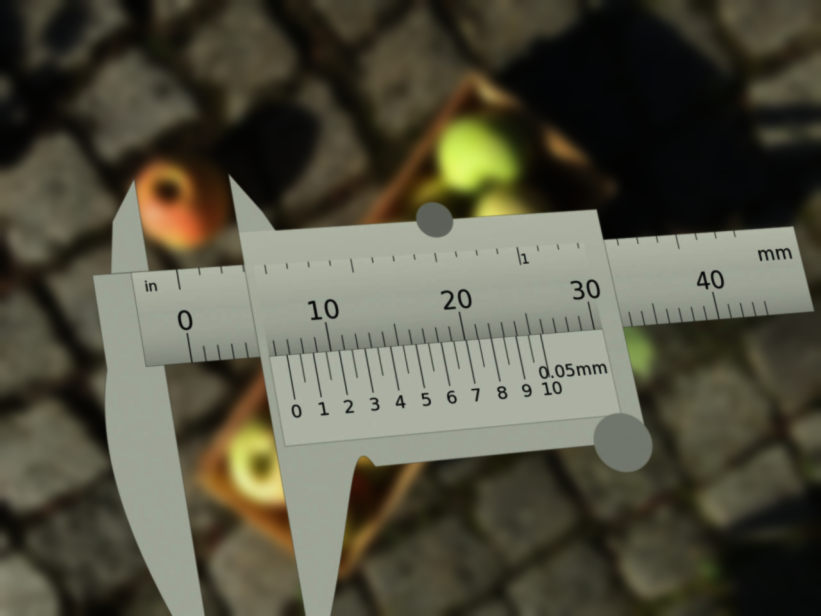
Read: 6.8mm
